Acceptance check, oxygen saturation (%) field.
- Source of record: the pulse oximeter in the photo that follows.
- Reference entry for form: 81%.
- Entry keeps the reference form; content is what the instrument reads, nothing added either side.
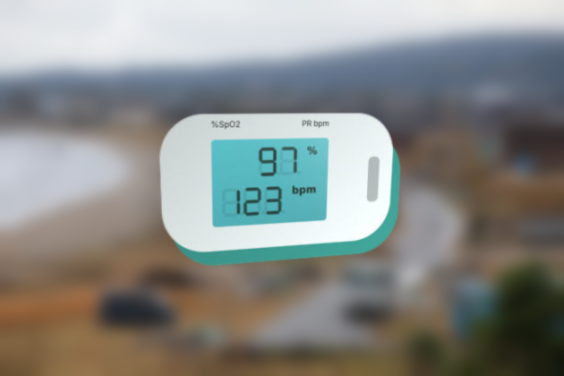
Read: 97%
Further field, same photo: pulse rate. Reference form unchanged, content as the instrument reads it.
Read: 123bpm
